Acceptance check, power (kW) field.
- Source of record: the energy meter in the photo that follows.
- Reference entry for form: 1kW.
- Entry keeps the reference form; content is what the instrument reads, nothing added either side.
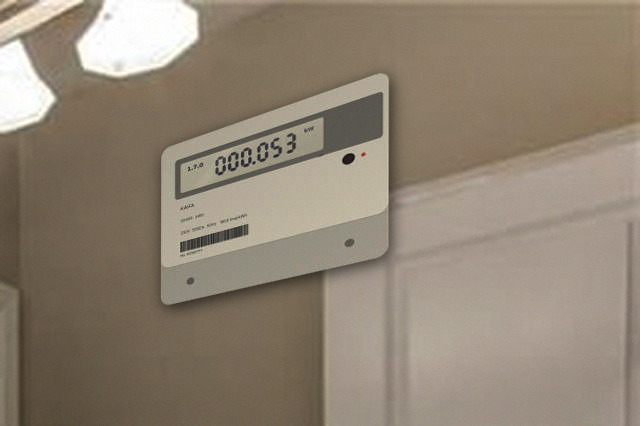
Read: 0.053kW
